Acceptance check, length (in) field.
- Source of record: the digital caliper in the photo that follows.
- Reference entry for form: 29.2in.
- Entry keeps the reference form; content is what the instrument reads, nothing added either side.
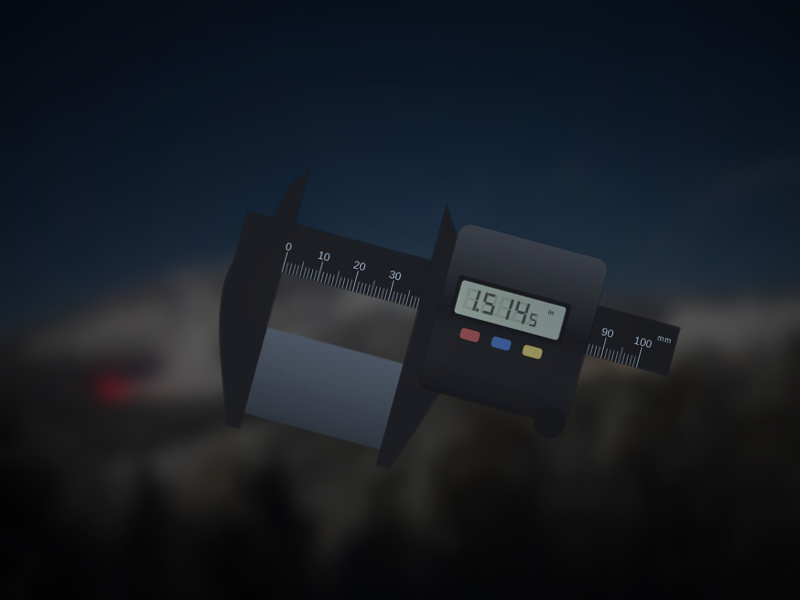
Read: 1.5145in
